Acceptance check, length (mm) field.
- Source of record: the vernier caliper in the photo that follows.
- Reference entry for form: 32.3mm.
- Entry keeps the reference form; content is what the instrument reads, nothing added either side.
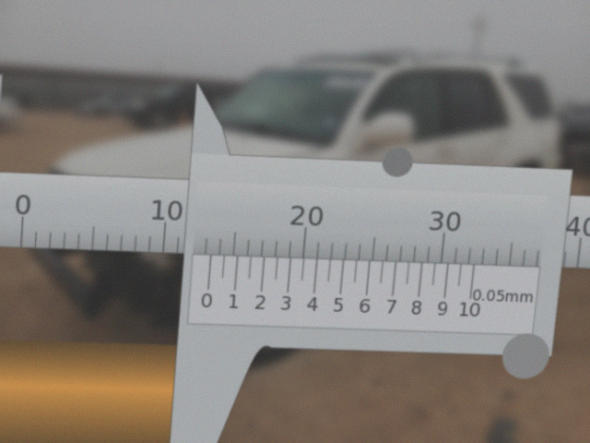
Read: 13.4mm
